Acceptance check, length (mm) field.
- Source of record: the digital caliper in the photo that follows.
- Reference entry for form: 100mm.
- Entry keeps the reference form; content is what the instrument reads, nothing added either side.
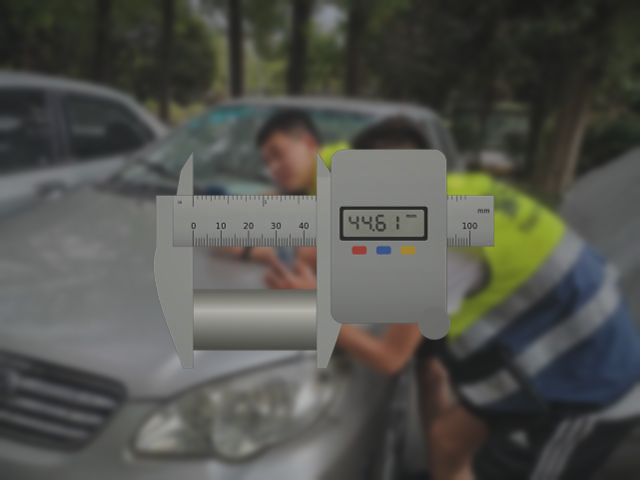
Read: 44.61mm
